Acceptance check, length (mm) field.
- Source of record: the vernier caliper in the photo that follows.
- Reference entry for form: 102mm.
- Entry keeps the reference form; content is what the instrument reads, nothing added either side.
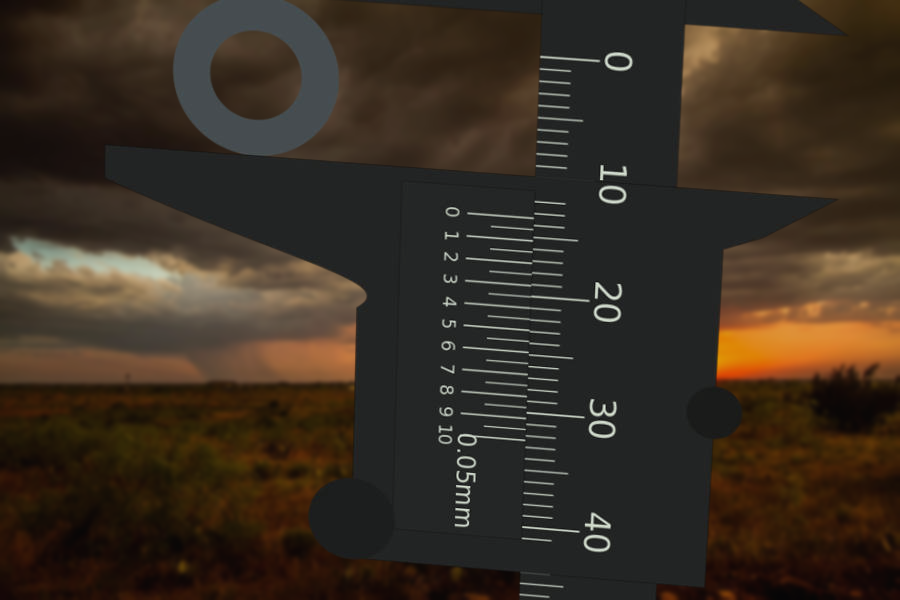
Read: 13.4mm
